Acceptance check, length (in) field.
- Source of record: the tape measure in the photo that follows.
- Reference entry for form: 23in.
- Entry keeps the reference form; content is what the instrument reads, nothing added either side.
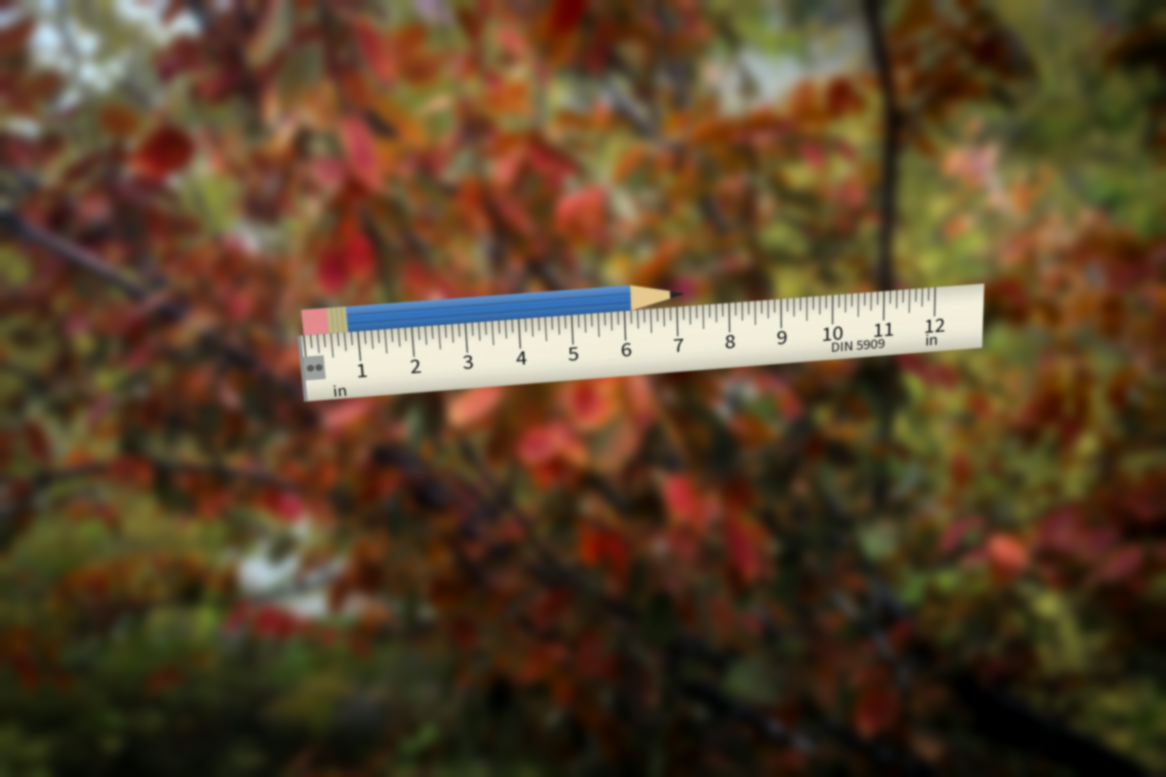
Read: 7.125in
